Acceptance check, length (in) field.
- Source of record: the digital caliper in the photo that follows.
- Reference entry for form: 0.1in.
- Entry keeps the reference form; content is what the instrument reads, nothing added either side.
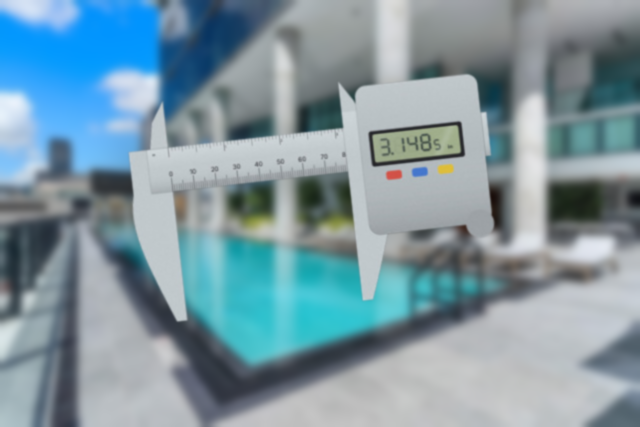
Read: 3.1485in
